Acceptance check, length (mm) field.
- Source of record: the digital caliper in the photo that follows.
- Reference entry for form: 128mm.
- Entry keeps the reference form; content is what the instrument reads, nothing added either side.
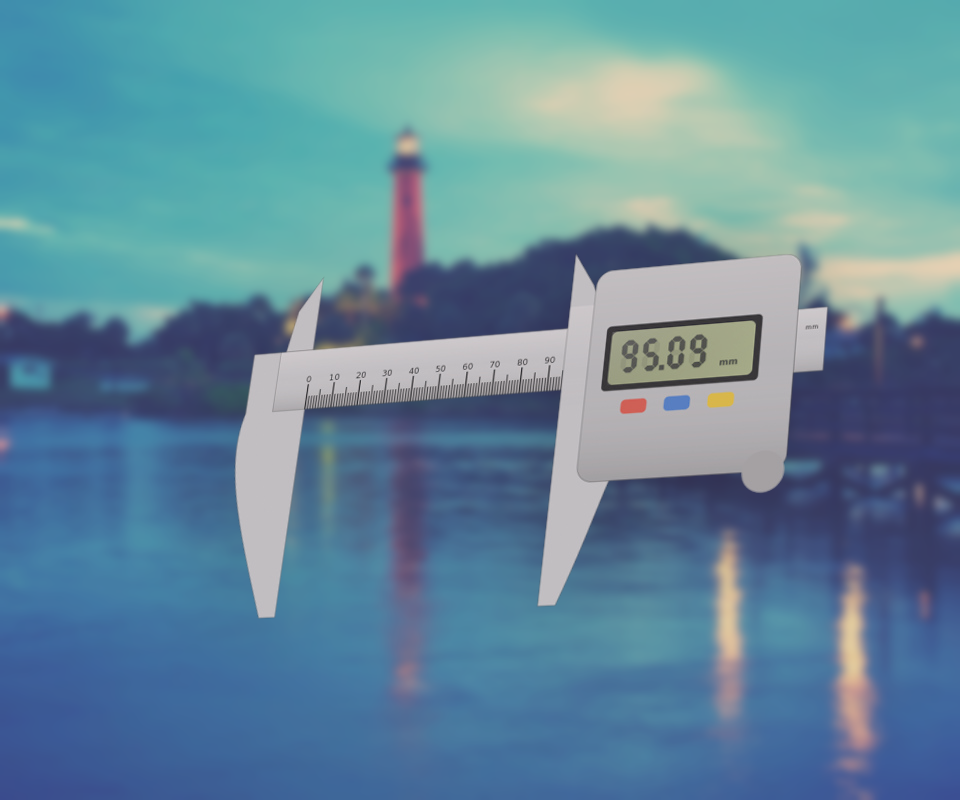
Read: 95.09mm
